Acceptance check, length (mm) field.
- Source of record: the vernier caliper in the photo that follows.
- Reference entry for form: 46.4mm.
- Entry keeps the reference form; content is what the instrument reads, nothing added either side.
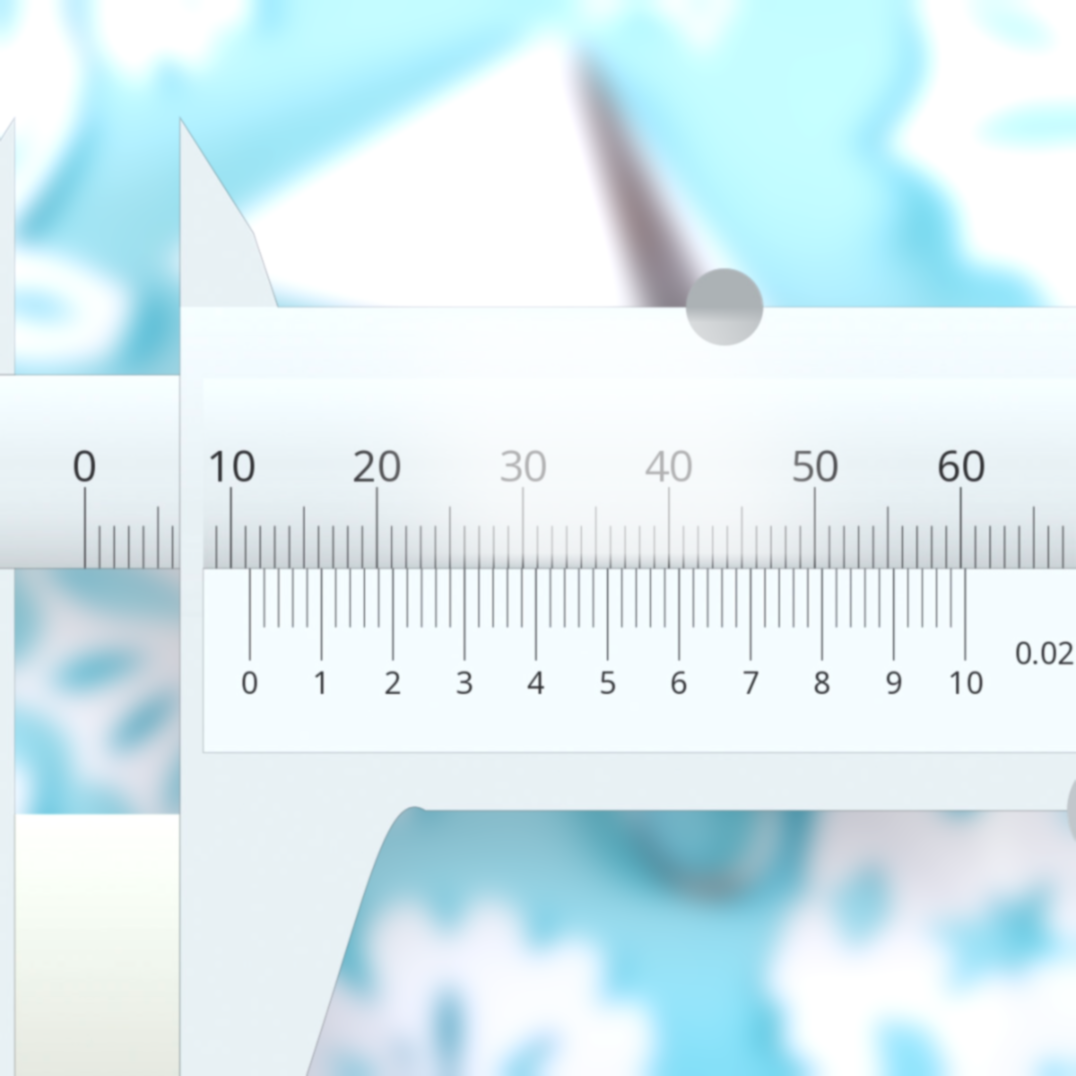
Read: 11.3mm
